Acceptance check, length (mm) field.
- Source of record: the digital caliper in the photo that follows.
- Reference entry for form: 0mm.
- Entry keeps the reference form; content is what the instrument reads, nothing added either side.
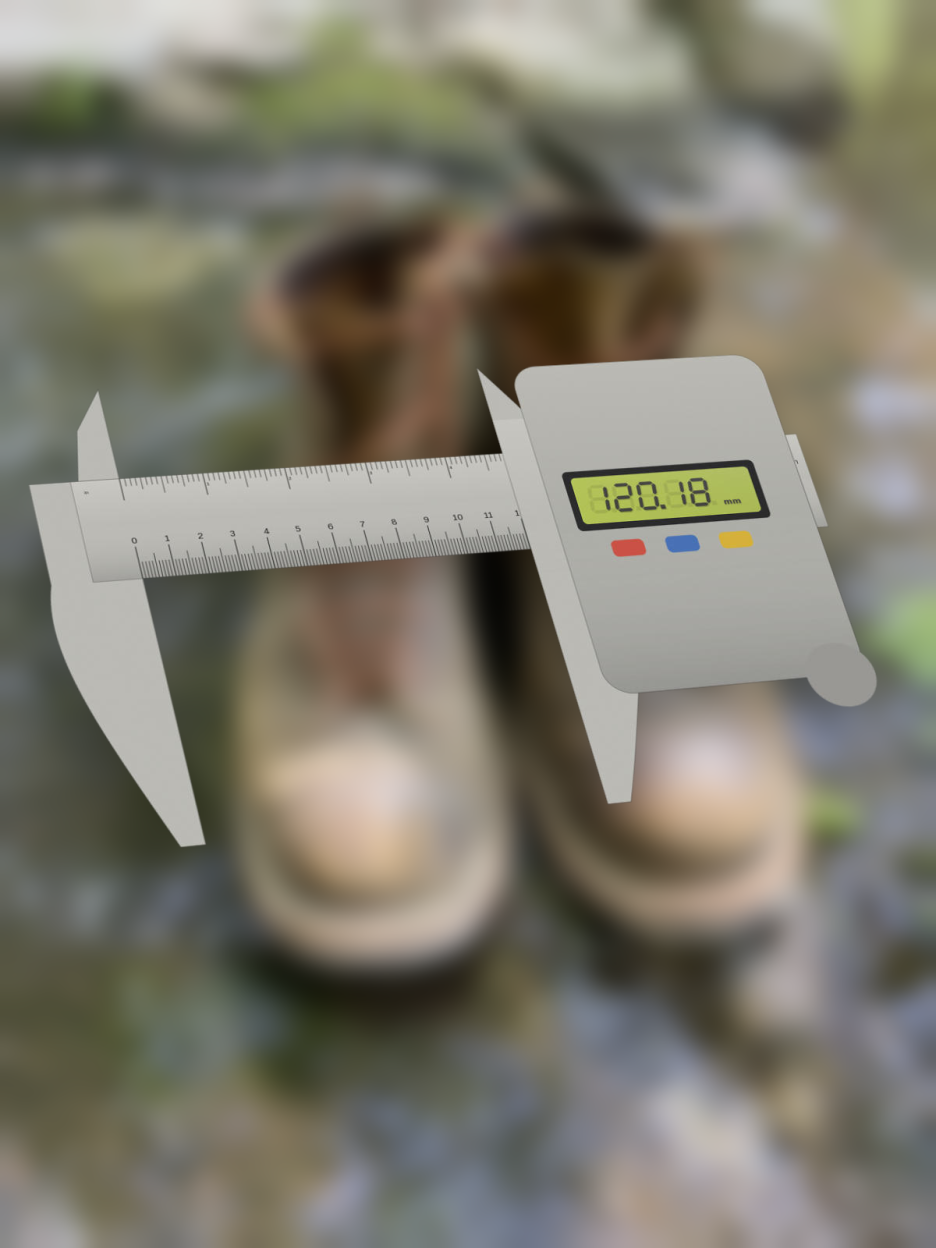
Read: 120.18mm
